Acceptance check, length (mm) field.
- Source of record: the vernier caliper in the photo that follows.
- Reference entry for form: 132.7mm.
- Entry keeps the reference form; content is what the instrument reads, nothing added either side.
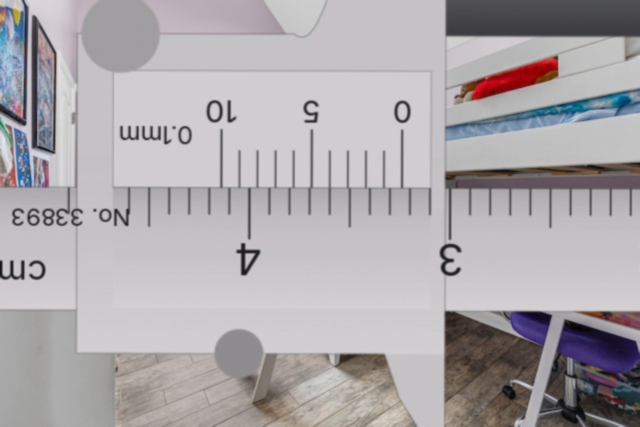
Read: 32.4mm
